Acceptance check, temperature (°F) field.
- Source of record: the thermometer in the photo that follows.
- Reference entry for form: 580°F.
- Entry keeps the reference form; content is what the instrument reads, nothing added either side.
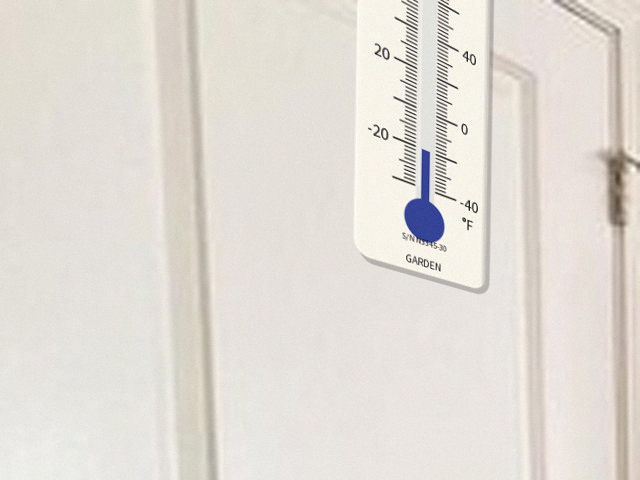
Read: -20°F
